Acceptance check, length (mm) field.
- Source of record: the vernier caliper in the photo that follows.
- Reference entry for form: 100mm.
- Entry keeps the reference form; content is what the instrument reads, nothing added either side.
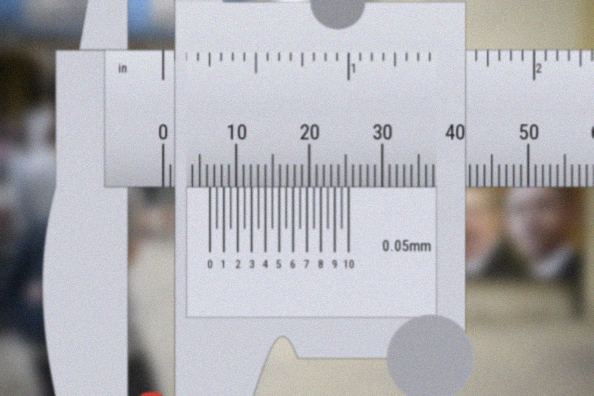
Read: 6.4mm
